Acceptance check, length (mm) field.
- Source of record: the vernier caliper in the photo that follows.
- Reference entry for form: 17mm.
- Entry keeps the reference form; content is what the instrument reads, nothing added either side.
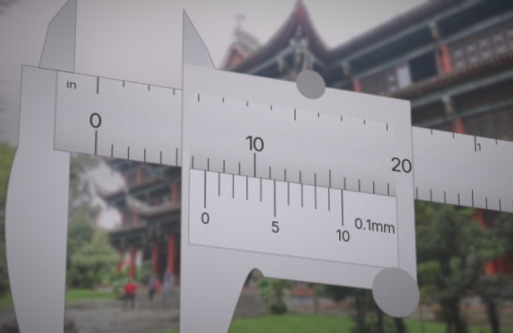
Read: 6.8mm
